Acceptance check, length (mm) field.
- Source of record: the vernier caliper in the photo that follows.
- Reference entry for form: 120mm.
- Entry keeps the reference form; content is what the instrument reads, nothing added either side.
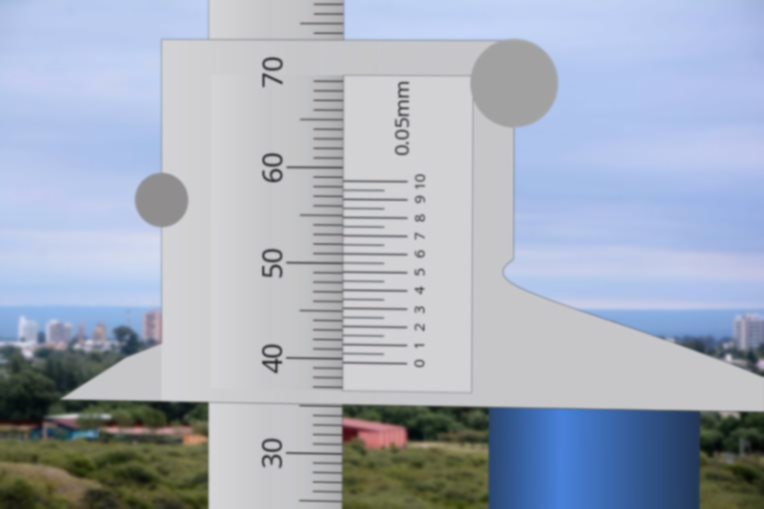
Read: 39.6mm
